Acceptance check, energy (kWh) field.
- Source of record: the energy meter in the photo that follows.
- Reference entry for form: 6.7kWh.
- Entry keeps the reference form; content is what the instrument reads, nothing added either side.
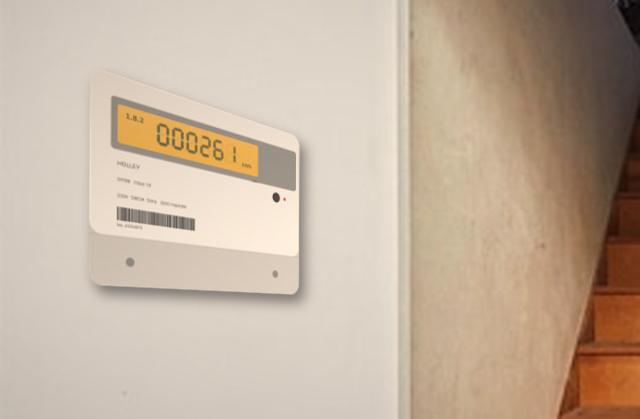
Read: 261kWh
